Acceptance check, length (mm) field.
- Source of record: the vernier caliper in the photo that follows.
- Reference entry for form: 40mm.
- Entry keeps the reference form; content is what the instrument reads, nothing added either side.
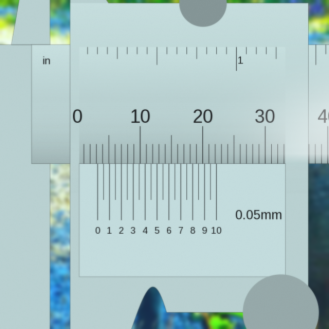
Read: 3.2mm
